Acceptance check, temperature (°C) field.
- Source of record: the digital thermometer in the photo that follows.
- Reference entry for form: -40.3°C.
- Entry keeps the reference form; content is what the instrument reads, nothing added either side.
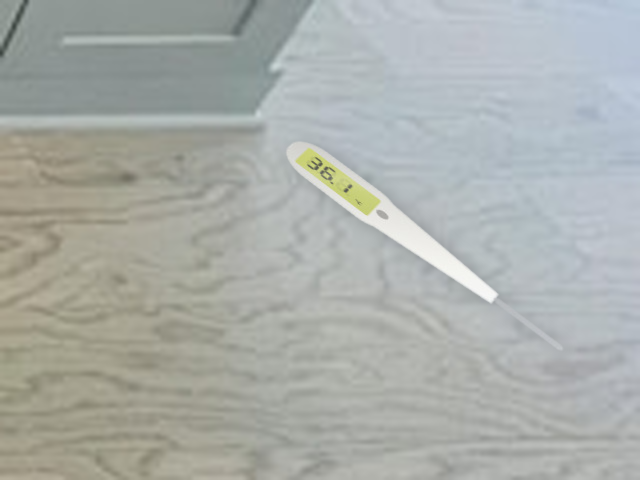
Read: 36.1°C
